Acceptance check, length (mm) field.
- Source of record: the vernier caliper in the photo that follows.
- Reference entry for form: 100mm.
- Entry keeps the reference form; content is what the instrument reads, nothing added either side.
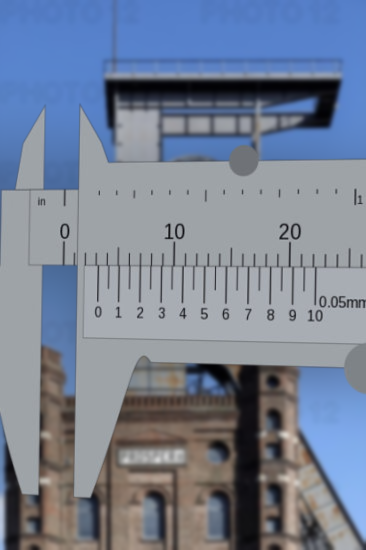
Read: 3.2mm
